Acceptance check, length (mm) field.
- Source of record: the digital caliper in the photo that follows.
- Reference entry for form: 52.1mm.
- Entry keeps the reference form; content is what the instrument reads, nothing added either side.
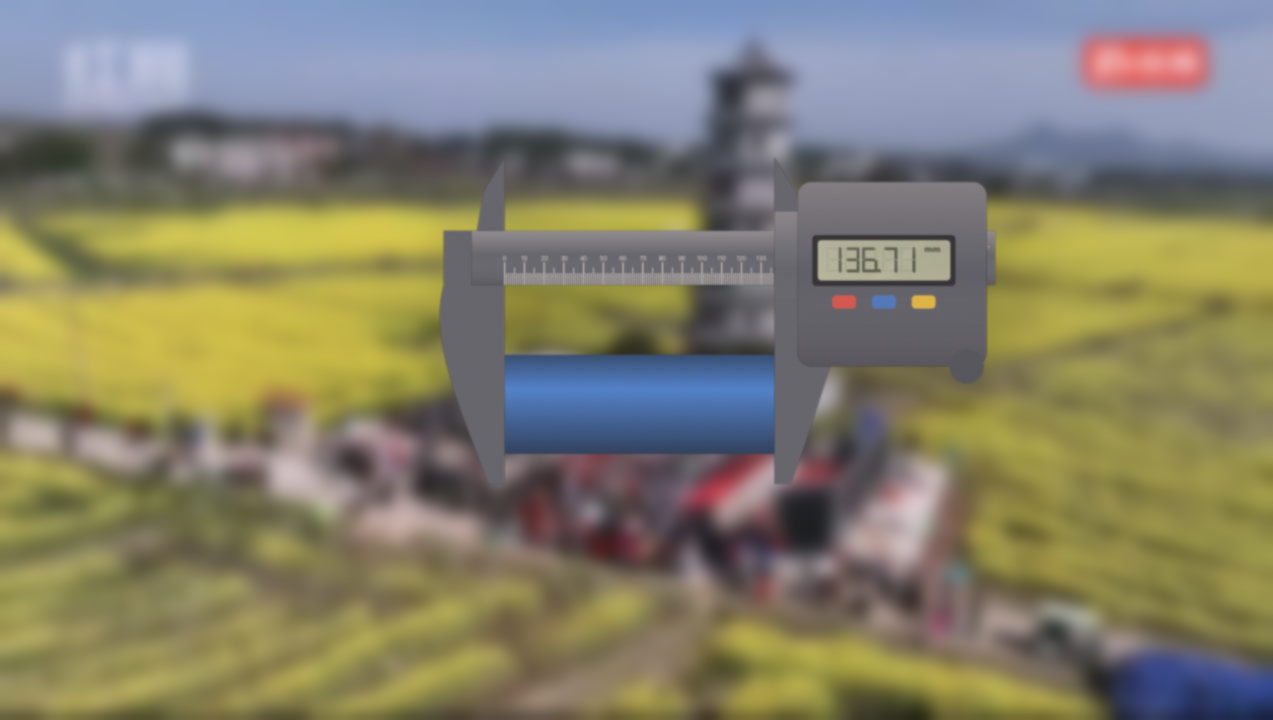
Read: 136.71mm
